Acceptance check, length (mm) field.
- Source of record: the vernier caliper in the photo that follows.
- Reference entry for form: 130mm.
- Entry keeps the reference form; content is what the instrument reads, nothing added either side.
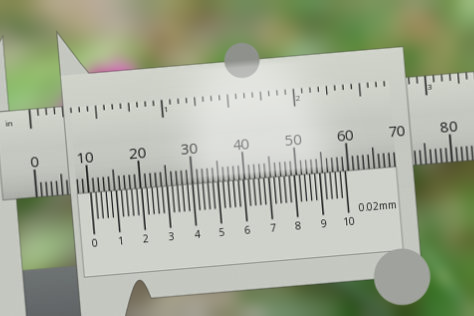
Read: 10.4mm
